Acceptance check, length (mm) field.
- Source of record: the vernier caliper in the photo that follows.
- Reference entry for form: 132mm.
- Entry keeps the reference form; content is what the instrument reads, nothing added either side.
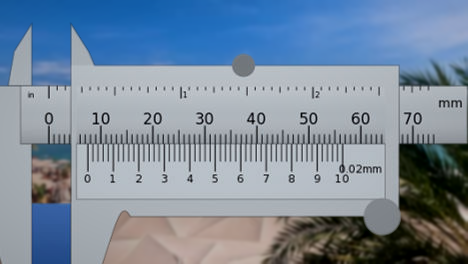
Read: 7.5mm
